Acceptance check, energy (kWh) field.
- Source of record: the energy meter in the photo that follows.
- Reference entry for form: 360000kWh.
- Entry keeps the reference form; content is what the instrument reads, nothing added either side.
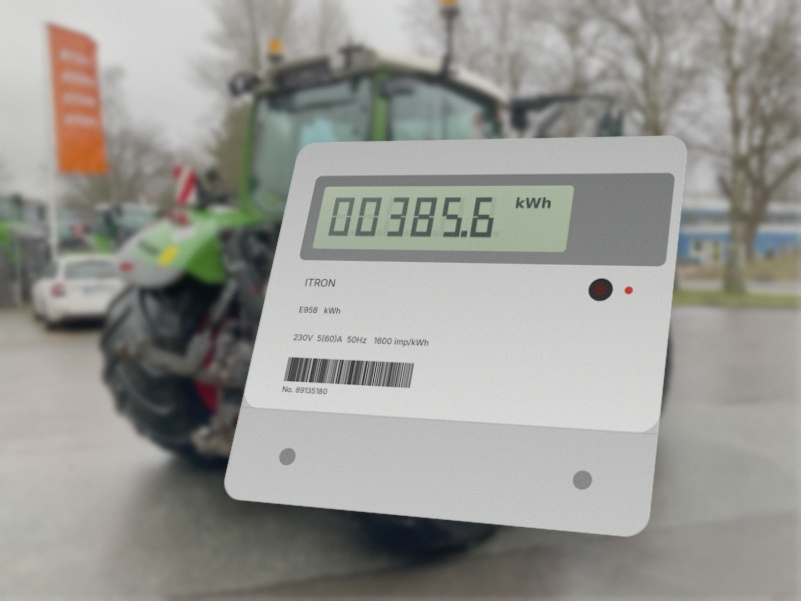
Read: 385.6kWh
